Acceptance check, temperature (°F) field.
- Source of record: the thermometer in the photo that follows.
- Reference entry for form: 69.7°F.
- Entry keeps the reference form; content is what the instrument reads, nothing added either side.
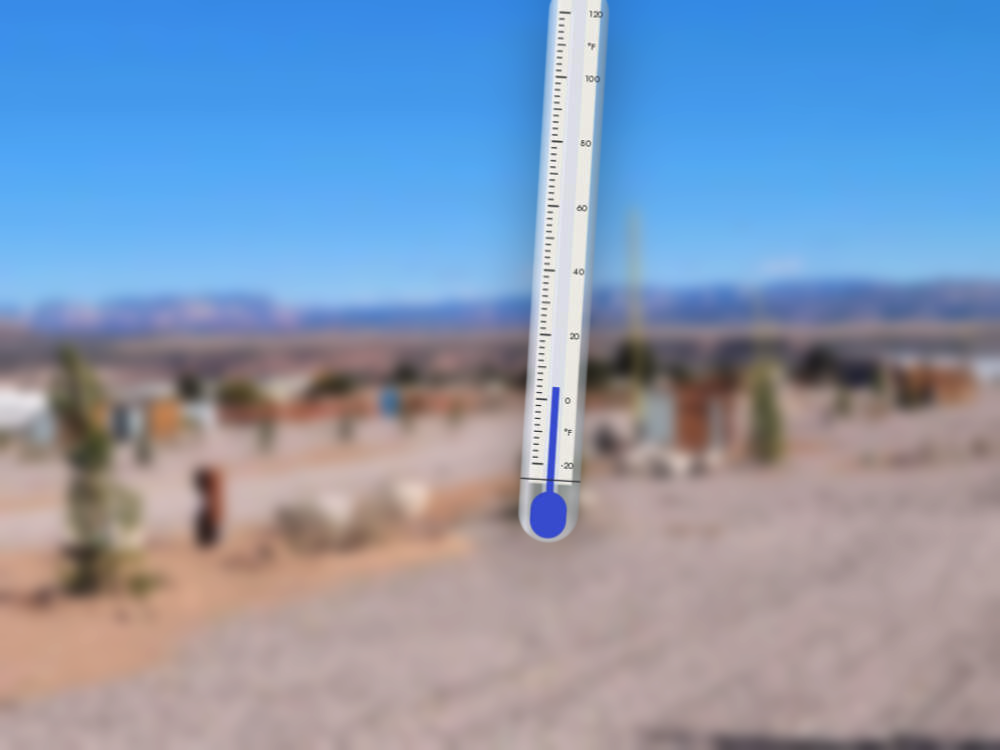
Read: 4°F
